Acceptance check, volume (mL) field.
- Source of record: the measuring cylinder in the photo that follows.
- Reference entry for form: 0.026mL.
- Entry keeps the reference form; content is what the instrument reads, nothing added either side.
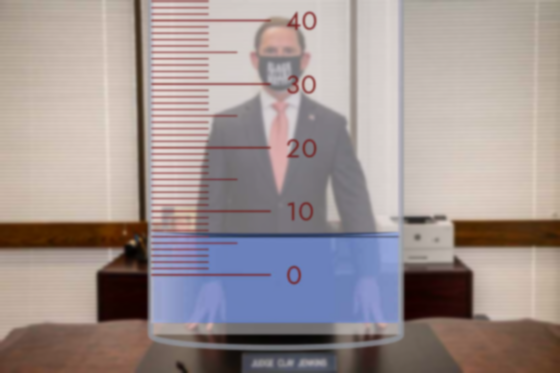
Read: 6mL
